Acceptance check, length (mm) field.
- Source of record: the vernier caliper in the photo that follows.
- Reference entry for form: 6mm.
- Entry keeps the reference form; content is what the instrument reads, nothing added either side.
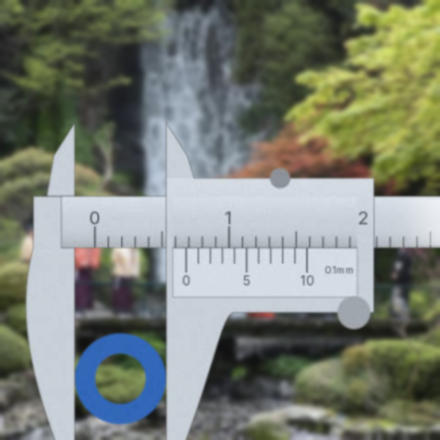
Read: 6.8mm
